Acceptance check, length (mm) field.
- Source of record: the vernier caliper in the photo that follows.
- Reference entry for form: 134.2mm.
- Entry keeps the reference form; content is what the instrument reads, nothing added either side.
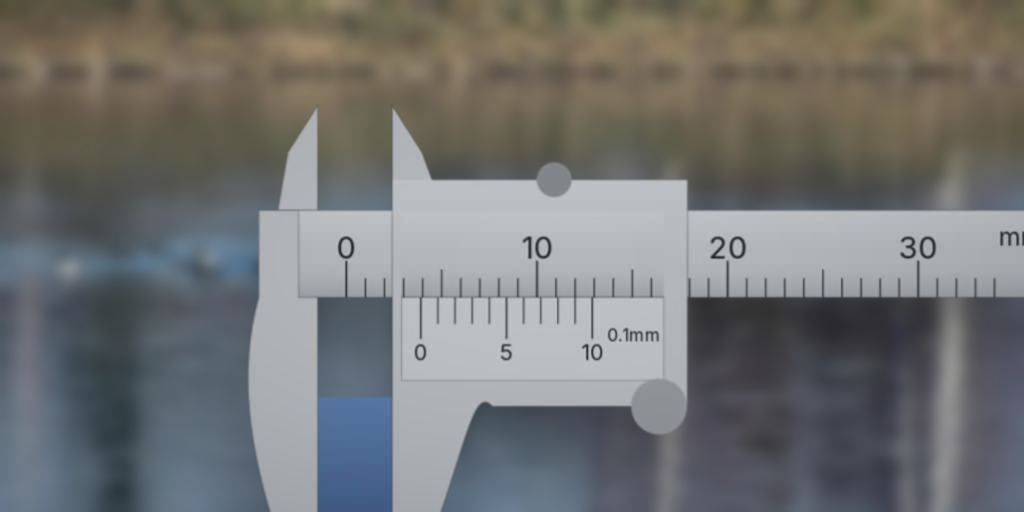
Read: 3.9mm
